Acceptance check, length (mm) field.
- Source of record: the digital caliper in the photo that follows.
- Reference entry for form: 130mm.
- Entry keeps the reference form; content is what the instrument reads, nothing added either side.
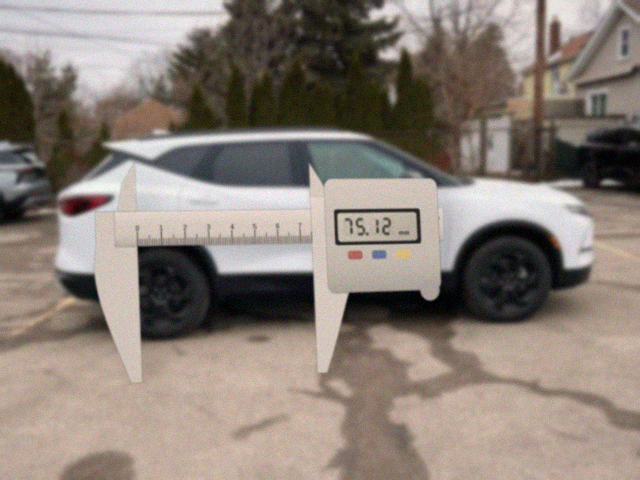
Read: 75.12mm
